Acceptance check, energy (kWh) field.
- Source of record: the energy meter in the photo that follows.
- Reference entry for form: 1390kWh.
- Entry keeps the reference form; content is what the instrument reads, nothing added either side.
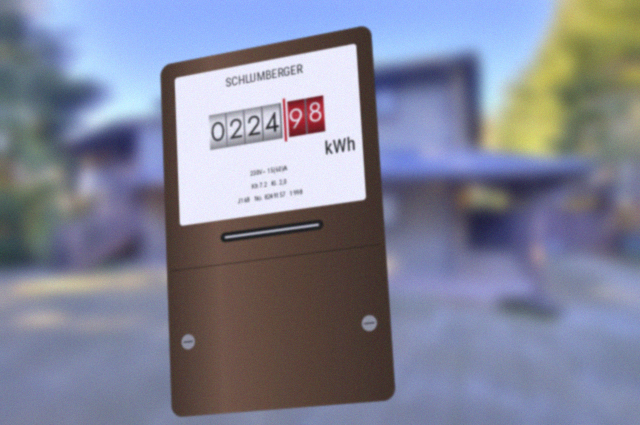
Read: 224.98kWh
